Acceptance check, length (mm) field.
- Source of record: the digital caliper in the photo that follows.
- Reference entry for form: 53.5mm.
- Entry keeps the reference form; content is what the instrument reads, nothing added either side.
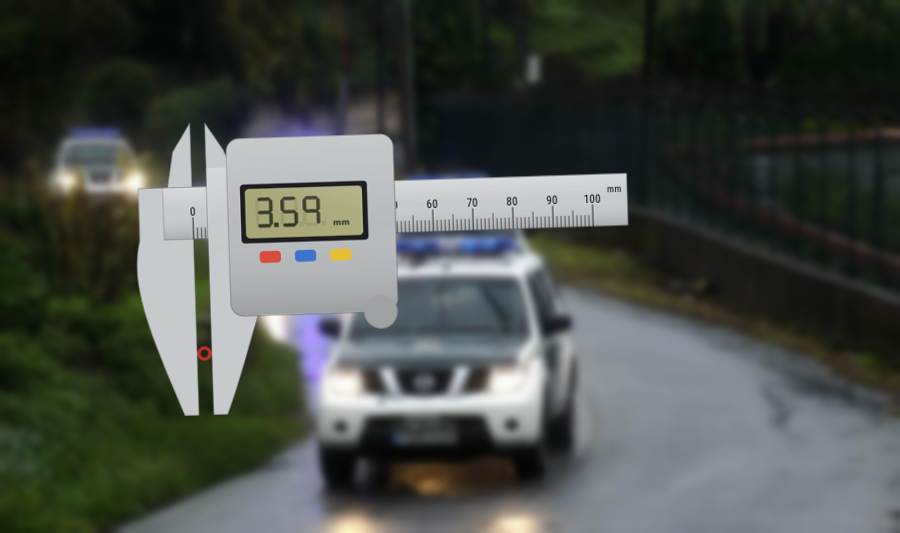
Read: 3.59mm
